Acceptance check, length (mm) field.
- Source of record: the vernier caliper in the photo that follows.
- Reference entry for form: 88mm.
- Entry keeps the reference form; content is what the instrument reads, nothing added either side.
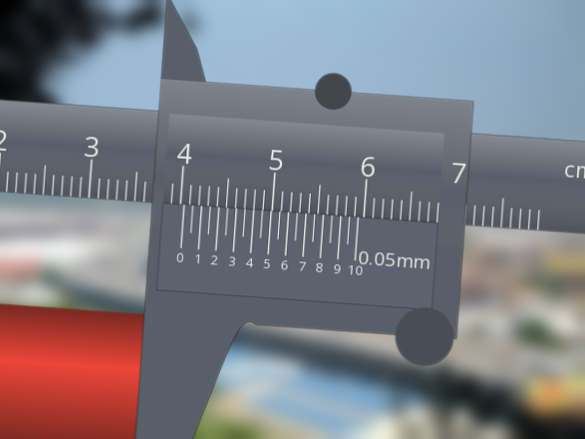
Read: 40.4mm
